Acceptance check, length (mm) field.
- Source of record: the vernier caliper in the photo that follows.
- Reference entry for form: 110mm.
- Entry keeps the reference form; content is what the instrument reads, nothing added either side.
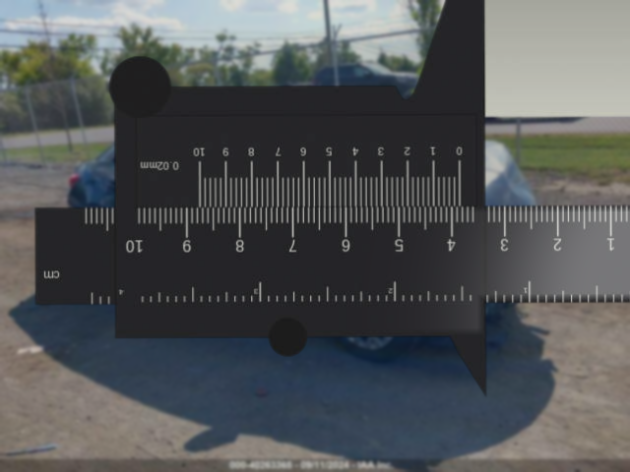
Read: 38.5mm
